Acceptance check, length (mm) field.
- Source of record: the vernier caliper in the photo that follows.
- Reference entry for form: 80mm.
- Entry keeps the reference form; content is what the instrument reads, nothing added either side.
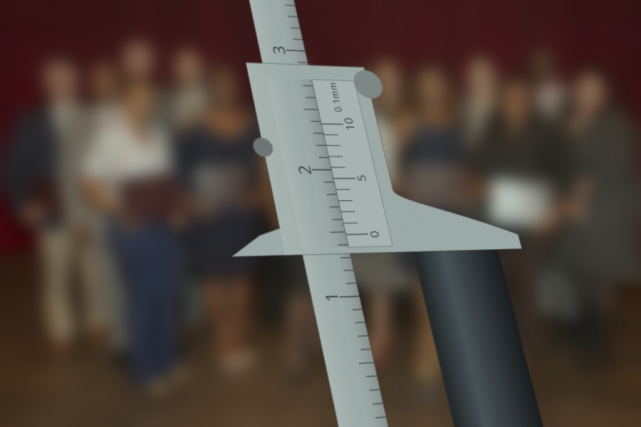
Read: 14.8mm
